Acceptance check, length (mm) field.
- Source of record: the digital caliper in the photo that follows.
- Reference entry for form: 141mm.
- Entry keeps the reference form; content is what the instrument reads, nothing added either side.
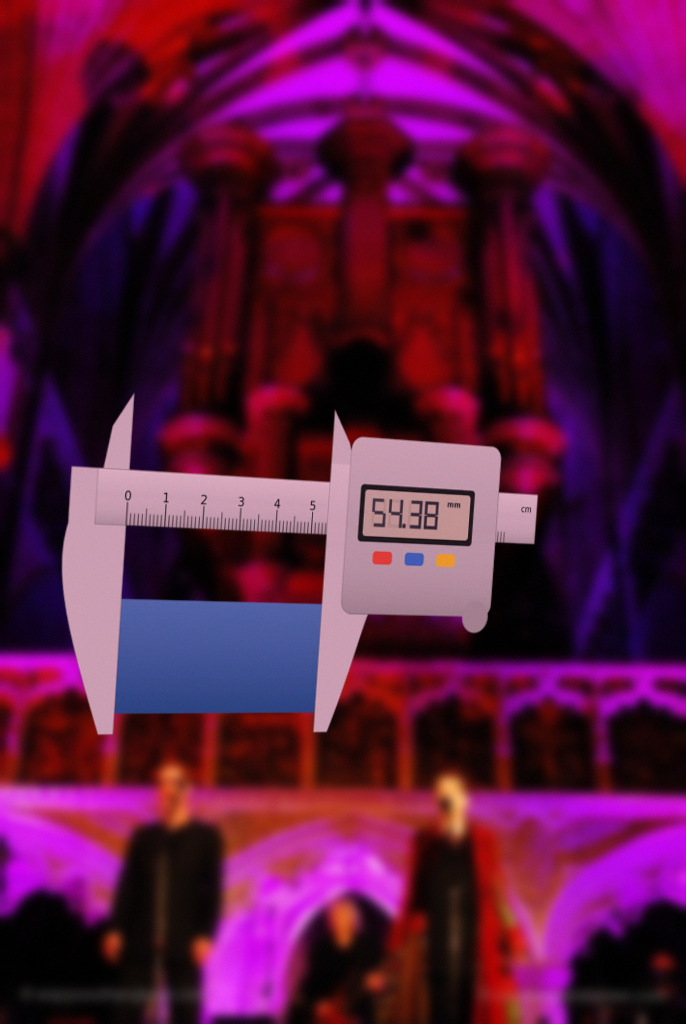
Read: 54.38mm
